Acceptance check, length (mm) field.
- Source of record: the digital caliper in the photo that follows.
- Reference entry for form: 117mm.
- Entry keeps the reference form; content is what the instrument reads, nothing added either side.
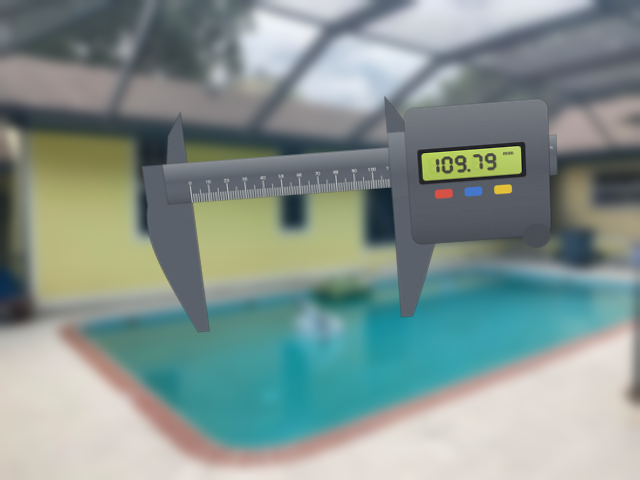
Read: 109.79mm
